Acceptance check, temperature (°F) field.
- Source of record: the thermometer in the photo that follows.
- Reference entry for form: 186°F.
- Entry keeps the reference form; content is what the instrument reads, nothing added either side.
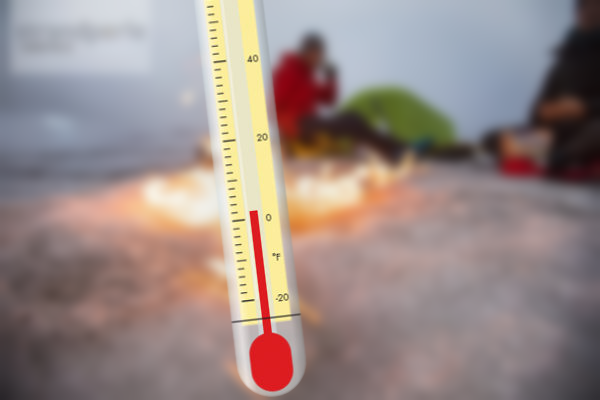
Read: 2°F
